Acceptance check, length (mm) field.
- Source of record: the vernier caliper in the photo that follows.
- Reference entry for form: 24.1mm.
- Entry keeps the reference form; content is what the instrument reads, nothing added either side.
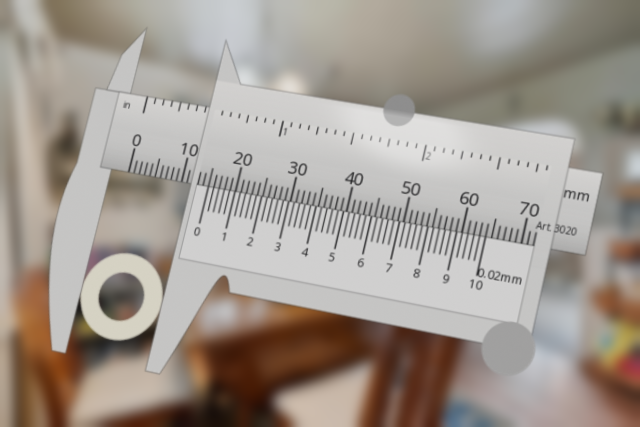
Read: 15.0mm
